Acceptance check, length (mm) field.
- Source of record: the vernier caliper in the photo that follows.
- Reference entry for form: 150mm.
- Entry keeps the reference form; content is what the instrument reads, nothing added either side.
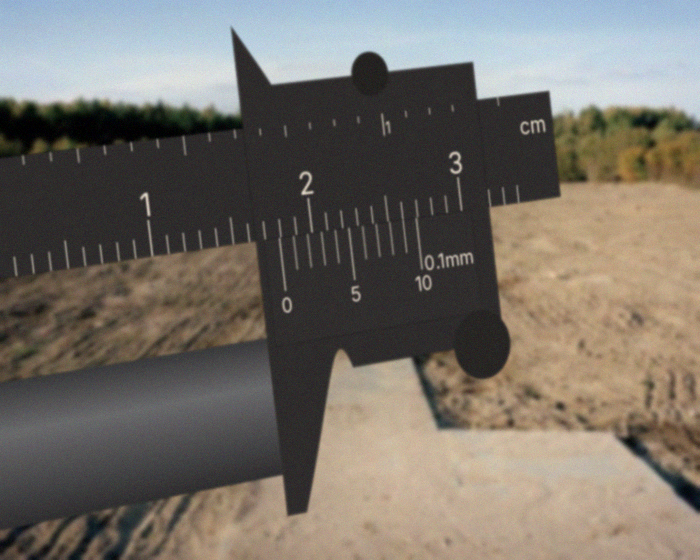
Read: 17.9mm
